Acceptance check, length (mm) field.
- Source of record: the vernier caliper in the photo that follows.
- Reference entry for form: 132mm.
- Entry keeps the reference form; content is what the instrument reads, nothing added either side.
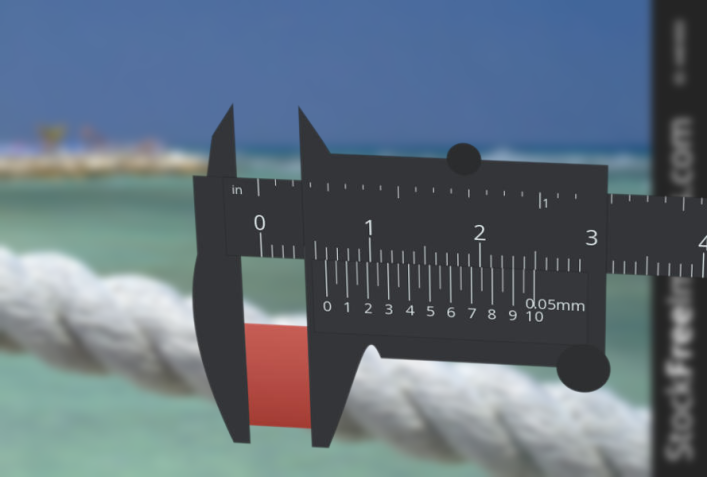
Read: 5.9mm
